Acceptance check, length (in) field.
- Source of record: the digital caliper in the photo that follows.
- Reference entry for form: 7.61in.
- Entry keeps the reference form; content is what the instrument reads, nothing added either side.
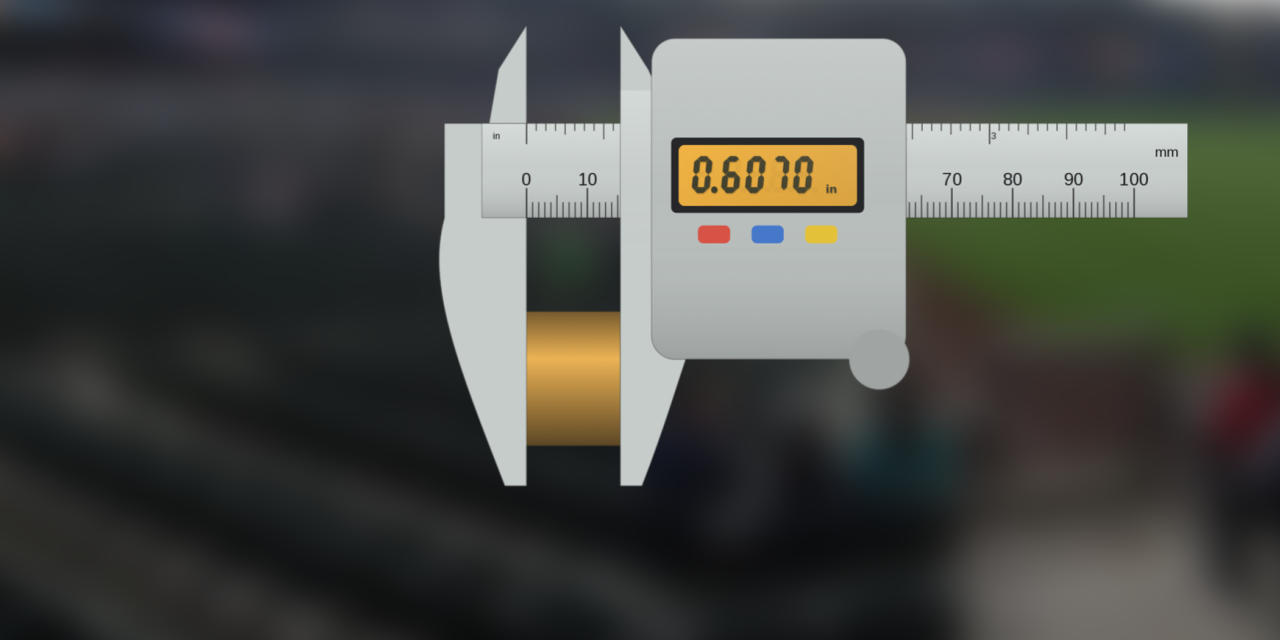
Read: 0.6070in
